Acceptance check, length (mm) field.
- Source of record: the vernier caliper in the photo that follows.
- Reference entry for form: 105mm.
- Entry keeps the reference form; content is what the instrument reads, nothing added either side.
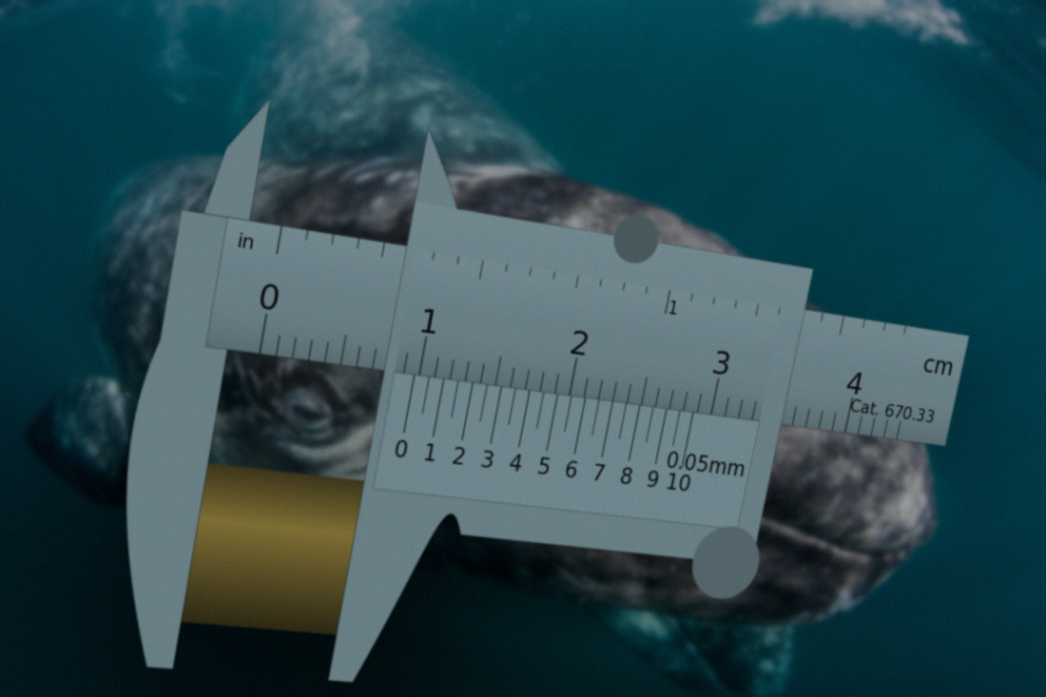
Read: 9.7mm
